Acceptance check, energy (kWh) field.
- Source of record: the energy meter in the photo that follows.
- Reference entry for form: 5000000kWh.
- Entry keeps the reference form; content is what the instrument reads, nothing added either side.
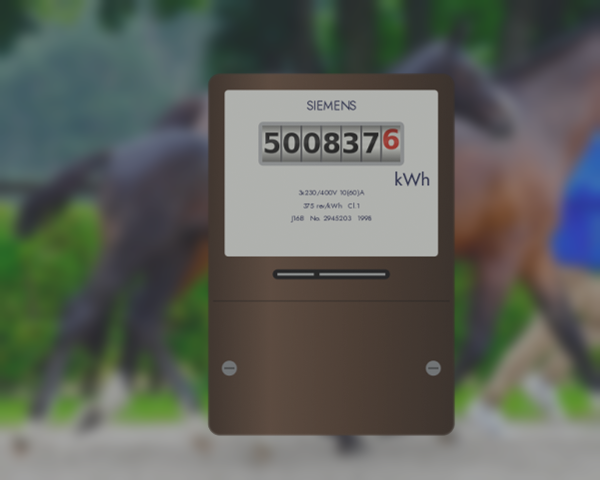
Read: 500837.6kWh
